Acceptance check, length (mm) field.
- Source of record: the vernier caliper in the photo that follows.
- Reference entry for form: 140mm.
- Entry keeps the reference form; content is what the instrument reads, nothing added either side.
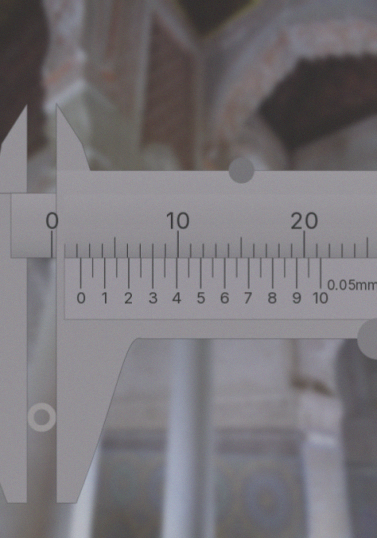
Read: 2.3mm
